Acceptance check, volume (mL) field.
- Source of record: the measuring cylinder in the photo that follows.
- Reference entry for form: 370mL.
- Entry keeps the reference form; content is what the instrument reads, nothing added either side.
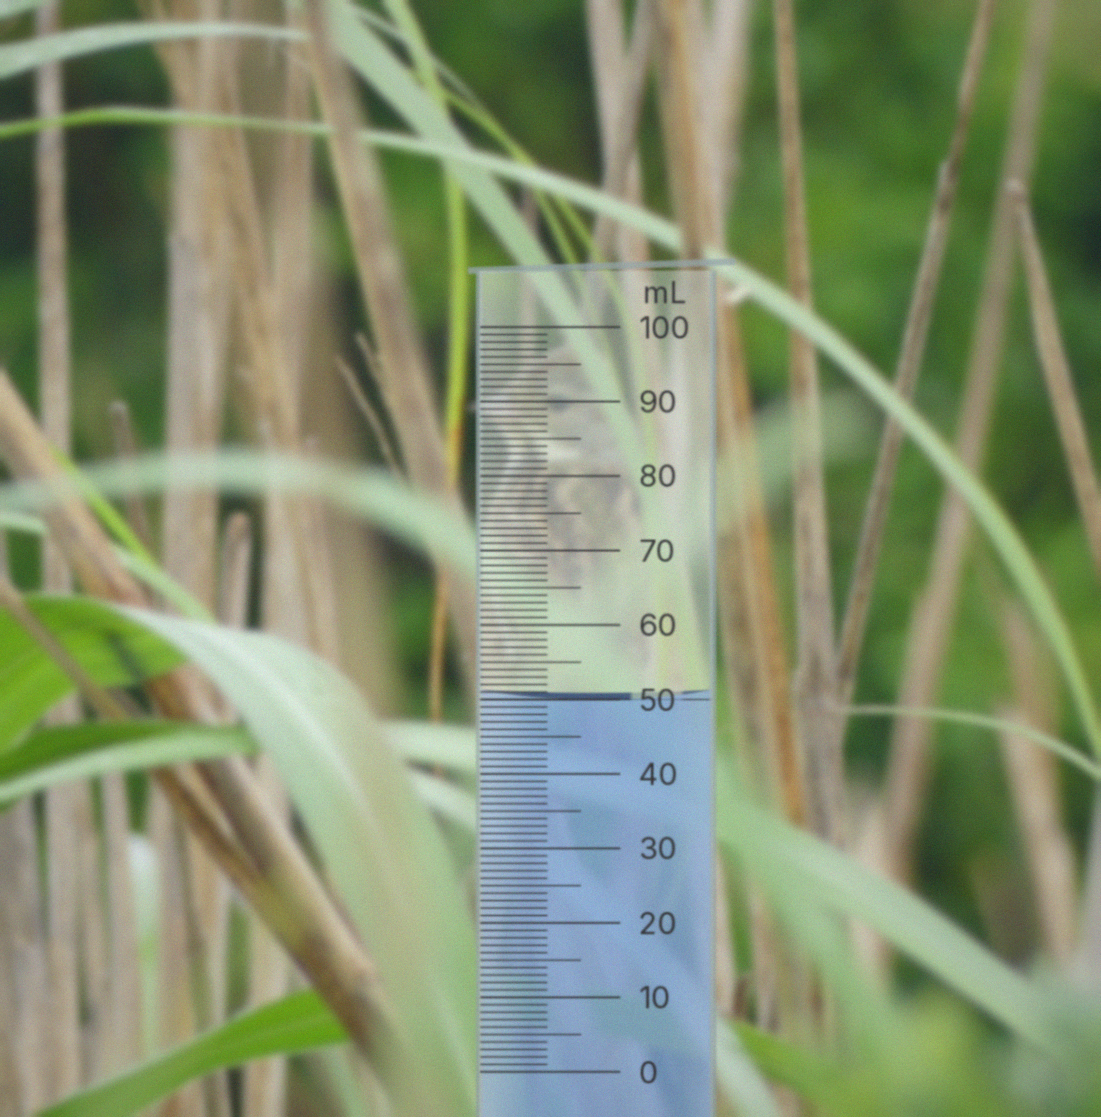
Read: 50mL
